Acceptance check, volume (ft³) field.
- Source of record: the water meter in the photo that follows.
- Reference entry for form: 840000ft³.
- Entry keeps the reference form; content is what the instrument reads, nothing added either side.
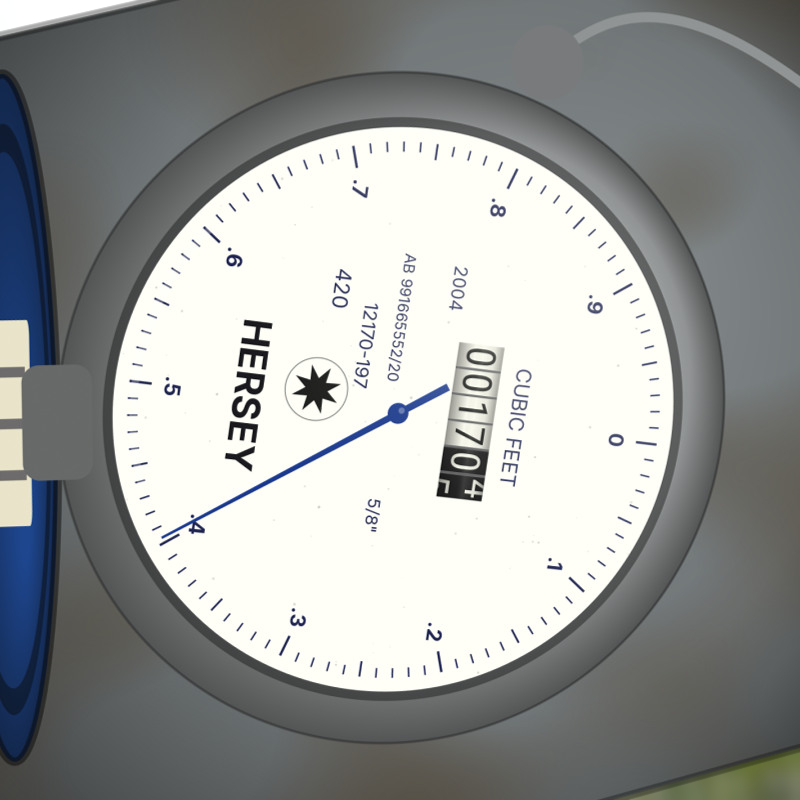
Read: 1704.40ft³
